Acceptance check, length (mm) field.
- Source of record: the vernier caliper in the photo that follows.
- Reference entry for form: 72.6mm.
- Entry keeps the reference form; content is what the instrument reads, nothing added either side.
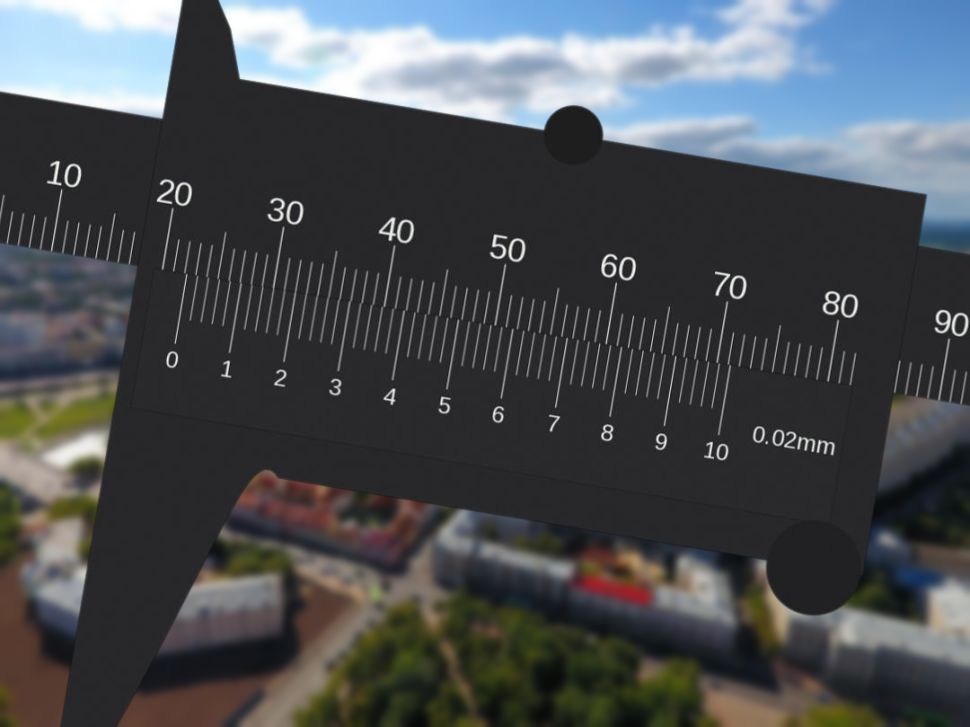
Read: 22.2mm
